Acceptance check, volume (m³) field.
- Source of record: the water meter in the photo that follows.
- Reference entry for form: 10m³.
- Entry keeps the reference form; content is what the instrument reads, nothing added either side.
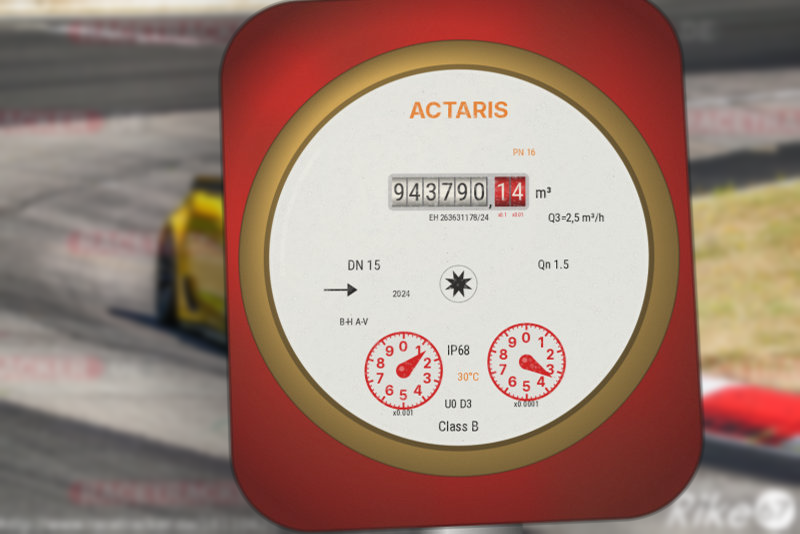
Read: 943790.1413m³
